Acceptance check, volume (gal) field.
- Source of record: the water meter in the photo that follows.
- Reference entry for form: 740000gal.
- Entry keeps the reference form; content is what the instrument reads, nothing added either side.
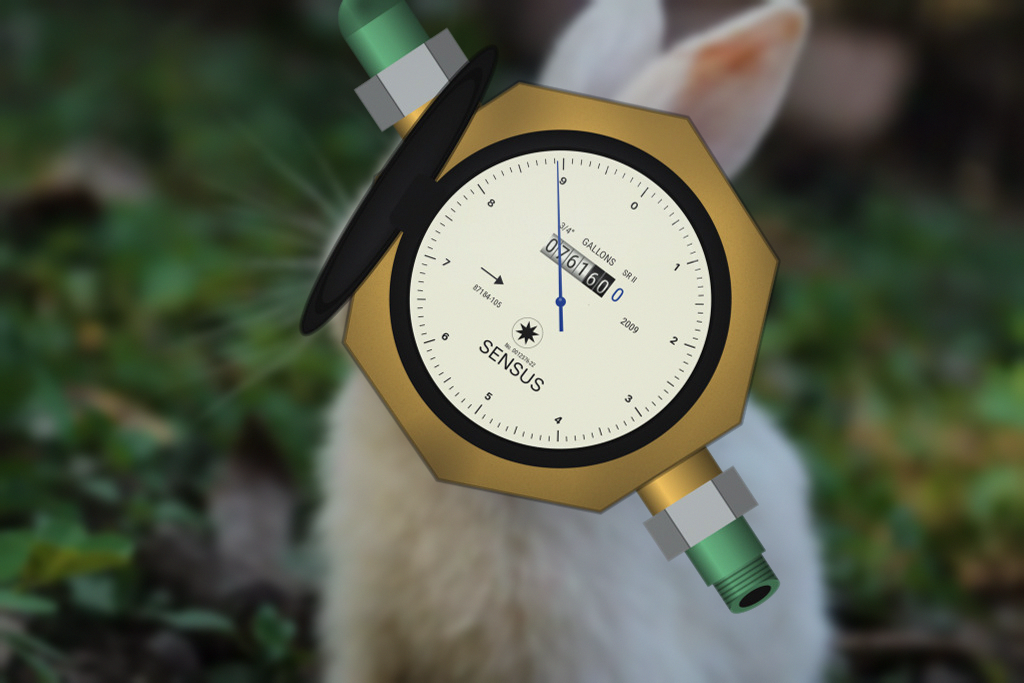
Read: 761598.9gal
